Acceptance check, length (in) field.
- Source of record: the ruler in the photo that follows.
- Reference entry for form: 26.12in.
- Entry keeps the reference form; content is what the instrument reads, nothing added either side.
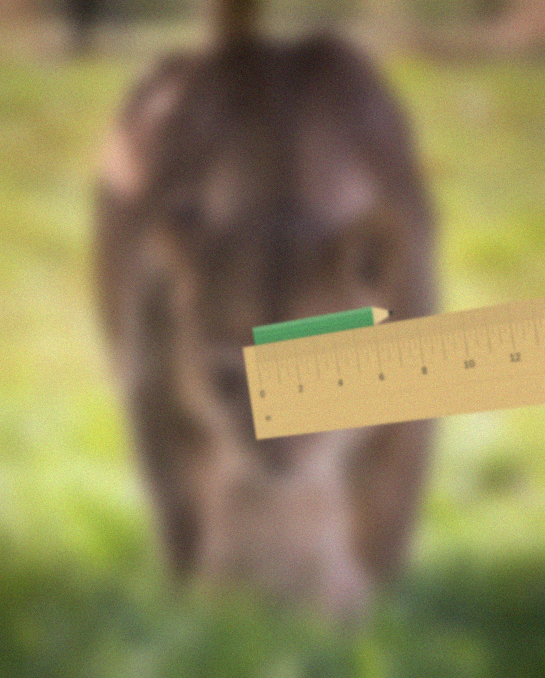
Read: 7in
